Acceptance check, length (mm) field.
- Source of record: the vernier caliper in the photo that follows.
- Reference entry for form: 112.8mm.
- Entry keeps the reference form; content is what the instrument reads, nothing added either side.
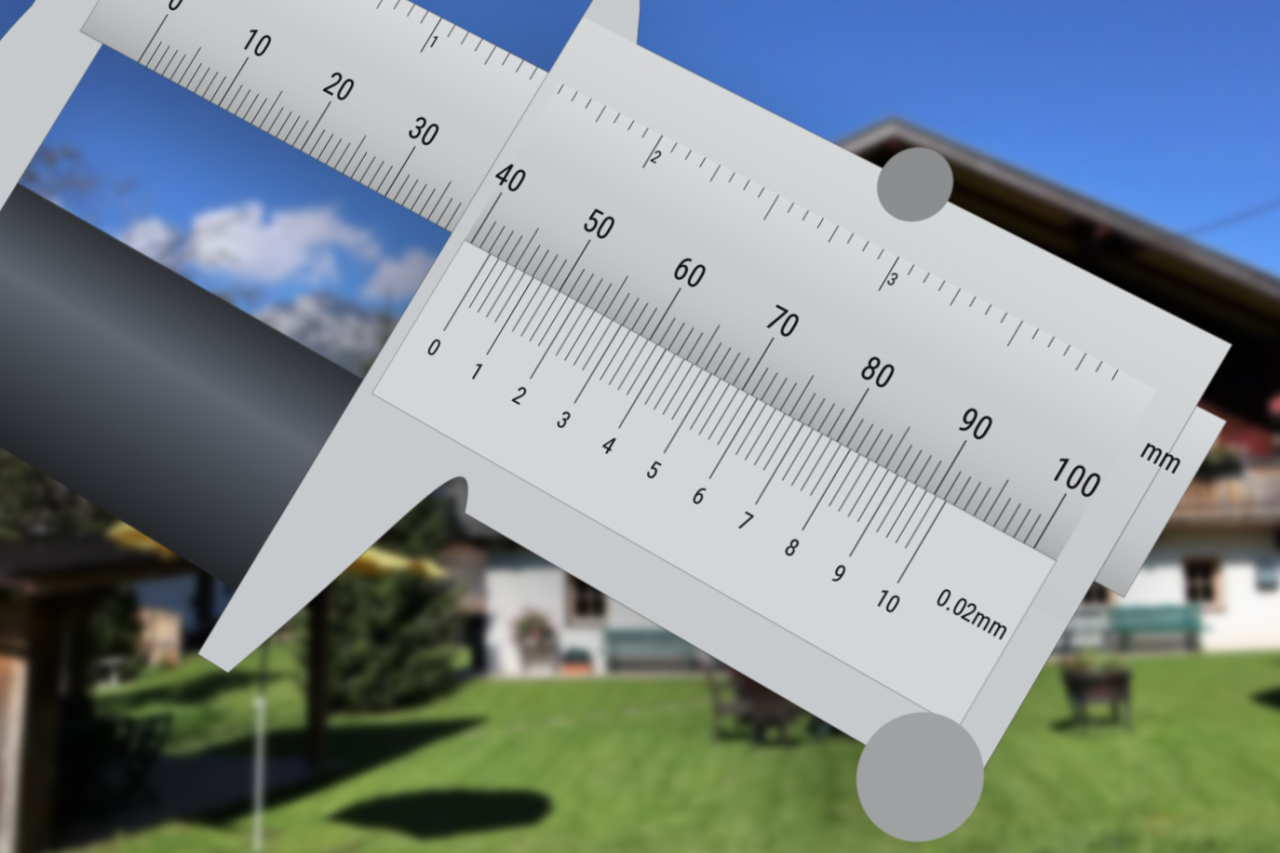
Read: 42.2mm
